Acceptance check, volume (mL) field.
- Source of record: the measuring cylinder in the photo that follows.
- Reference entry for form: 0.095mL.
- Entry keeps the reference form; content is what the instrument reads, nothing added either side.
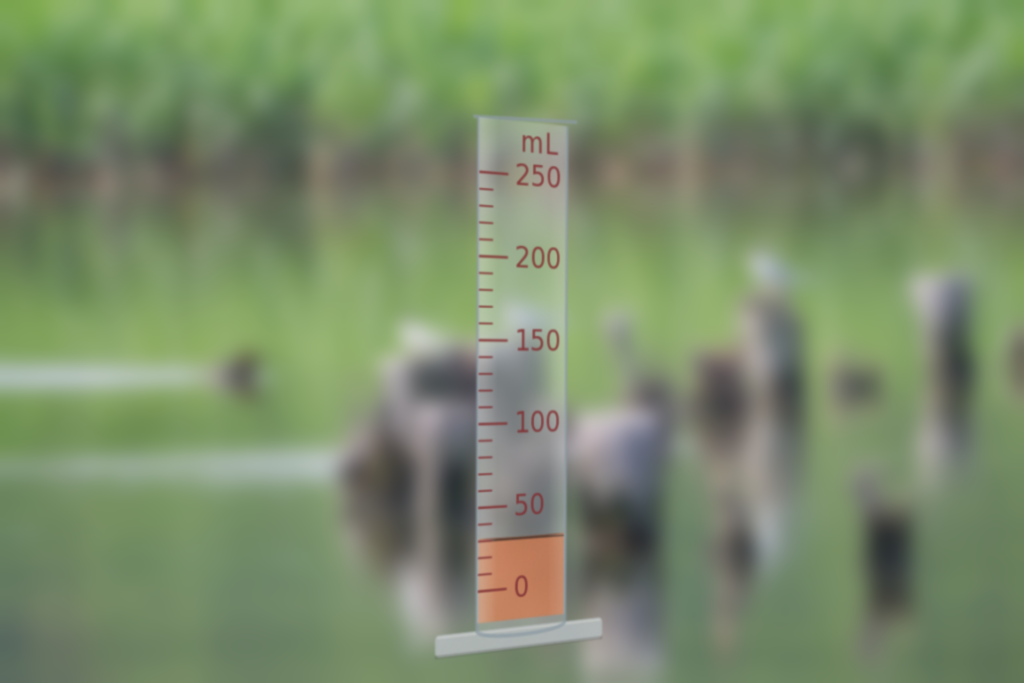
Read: 30mL
